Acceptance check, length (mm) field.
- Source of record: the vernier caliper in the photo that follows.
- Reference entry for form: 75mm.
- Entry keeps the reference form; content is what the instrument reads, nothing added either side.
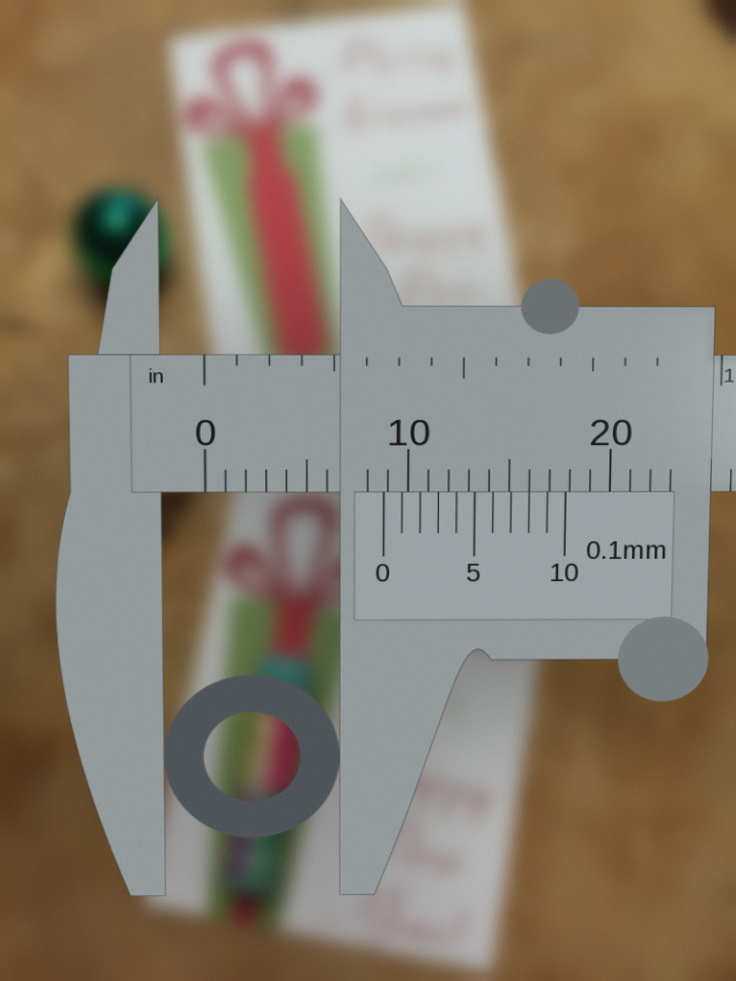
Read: 8.8mm
